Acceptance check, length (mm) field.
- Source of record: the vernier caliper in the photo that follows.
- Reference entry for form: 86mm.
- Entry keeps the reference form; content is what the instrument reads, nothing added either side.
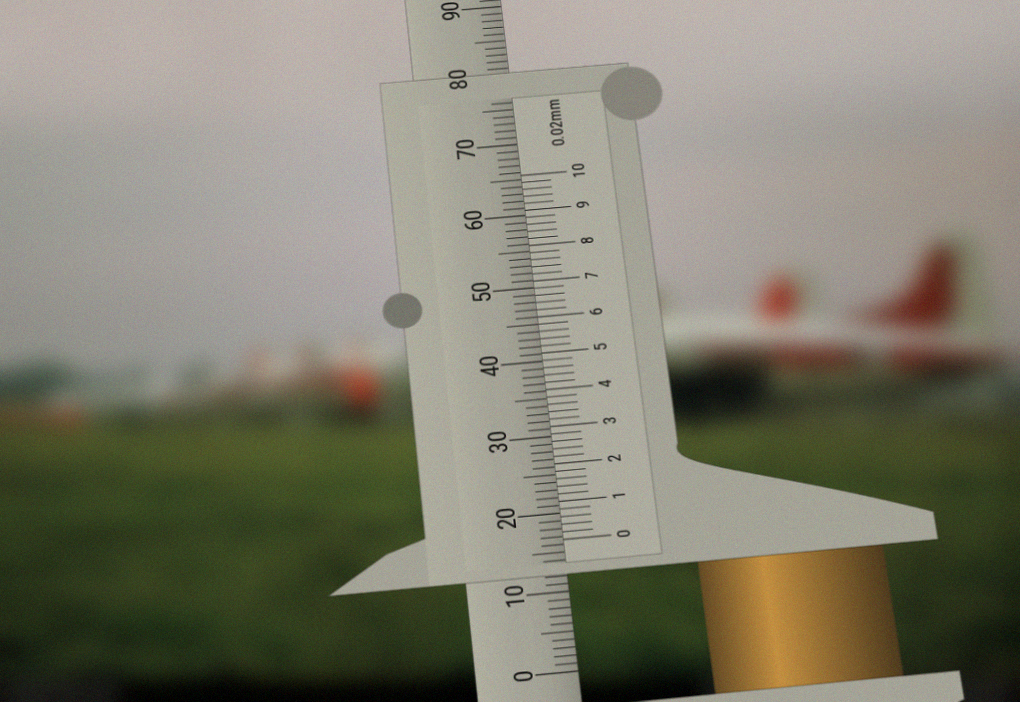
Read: 16.6mm
